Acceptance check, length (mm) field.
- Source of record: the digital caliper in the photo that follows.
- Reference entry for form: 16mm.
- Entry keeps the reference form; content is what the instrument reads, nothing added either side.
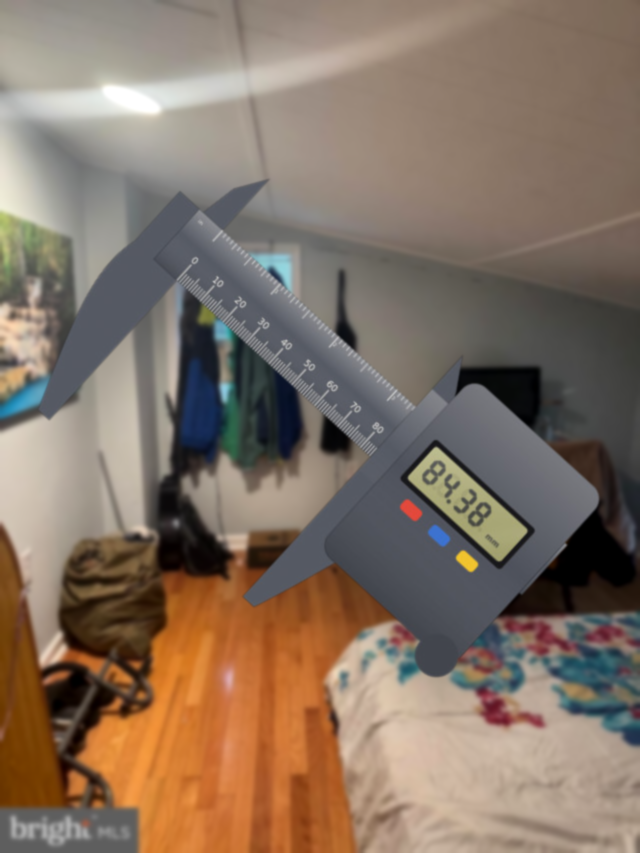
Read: 84.38mm
